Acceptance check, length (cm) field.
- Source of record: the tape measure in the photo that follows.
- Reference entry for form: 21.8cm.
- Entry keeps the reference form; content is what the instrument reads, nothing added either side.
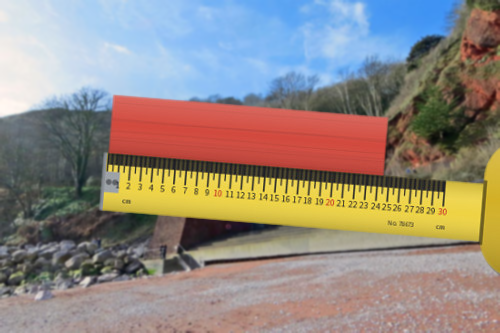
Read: 24.5cm
